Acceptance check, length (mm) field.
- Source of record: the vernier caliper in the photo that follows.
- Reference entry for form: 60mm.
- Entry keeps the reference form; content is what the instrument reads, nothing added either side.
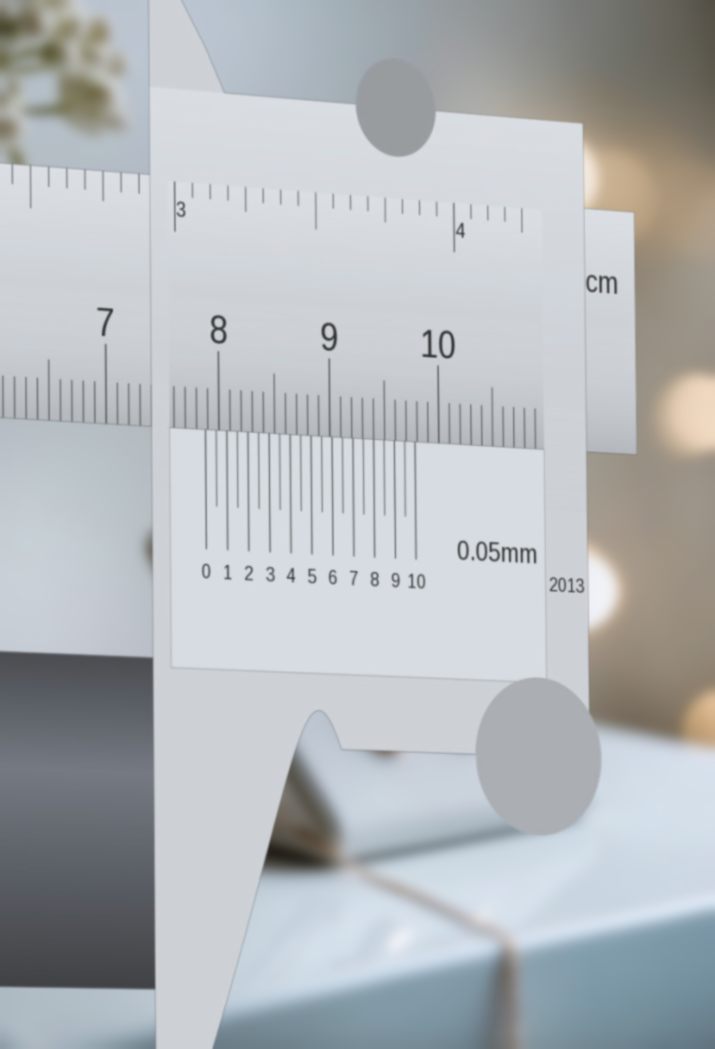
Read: 78.8mm
